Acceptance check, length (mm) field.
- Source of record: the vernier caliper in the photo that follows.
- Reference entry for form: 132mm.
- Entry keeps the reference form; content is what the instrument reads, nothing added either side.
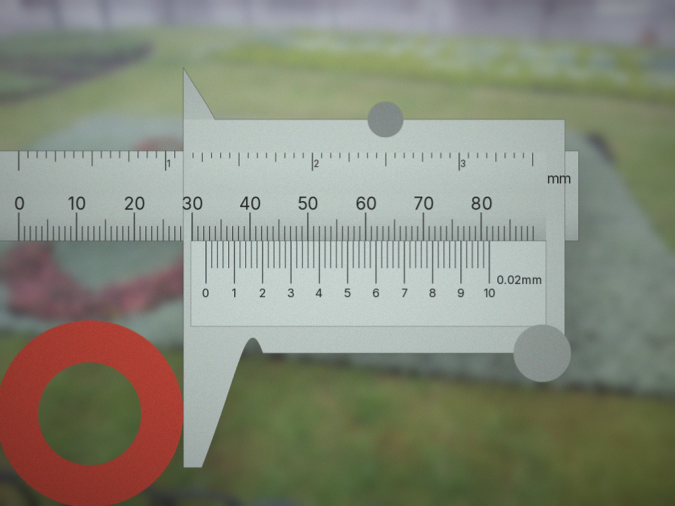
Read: 32.4mm
